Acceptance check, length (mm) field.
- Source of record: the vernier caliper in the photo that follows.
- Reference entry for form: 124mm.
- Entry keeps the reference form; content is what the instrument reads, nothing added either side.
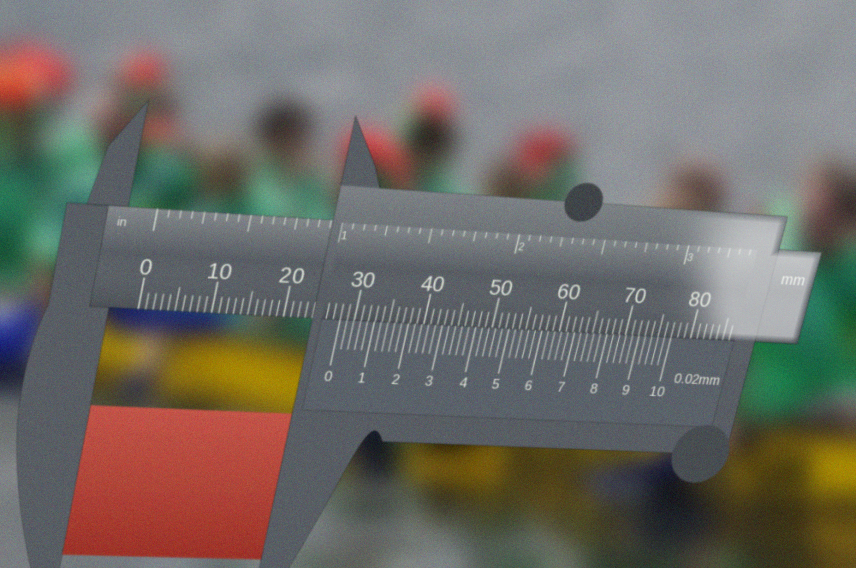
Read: 28.0mm
